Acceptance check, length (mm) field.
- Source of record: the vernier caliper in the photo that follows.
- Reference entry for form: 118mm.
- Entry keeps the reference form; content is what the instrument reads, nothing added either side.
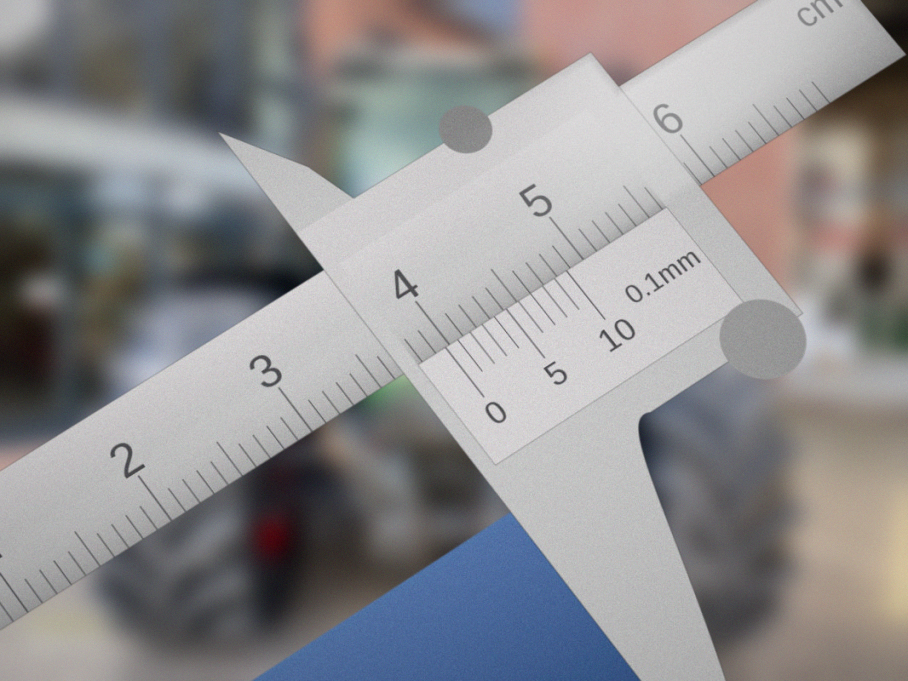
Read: 39.7mm
